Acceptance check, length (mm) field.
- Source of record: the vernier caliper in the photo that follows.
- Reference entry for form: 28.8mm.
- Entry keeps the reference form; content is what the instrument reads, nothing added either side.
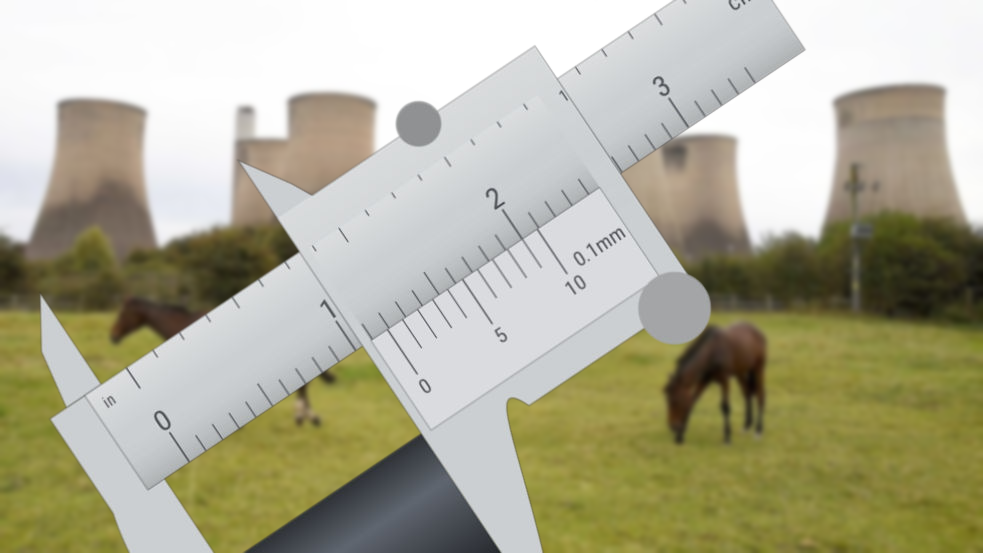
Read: 11.9mm
